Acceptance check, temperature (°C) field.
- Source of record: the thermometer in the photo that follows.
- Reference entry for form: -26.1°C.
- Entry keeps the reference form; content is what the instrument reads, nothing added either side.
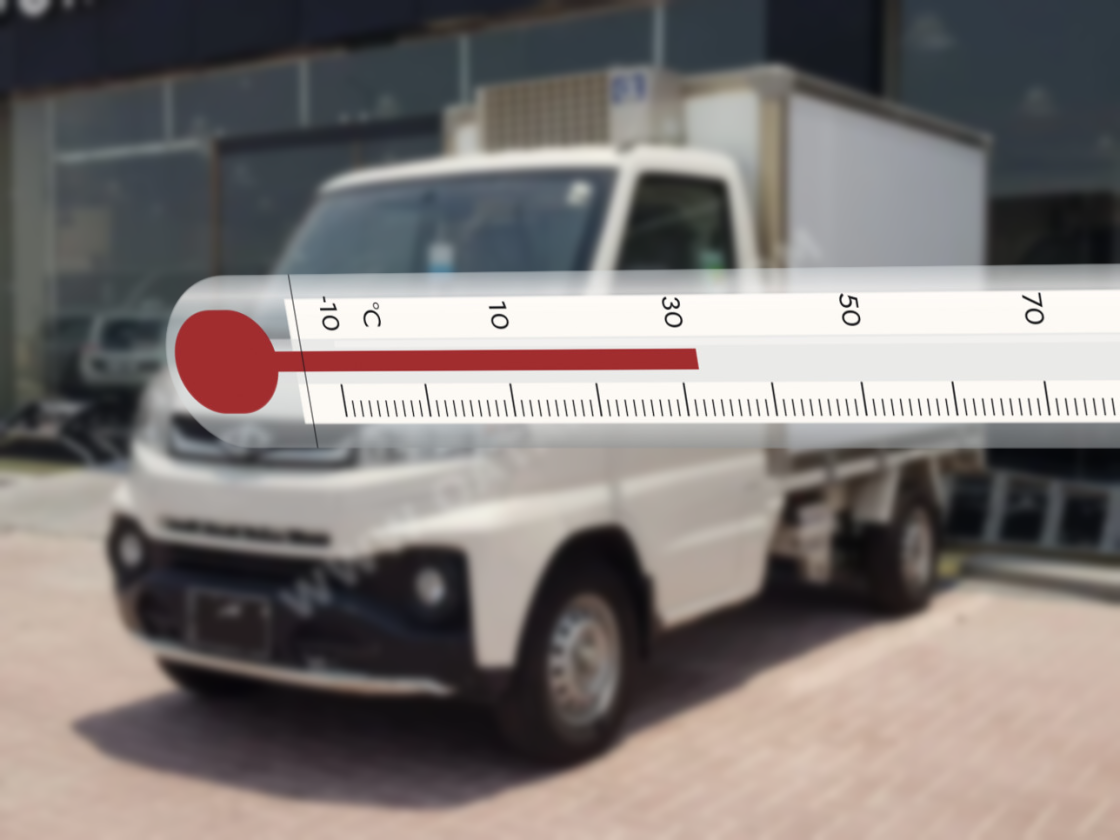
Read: 32°C
